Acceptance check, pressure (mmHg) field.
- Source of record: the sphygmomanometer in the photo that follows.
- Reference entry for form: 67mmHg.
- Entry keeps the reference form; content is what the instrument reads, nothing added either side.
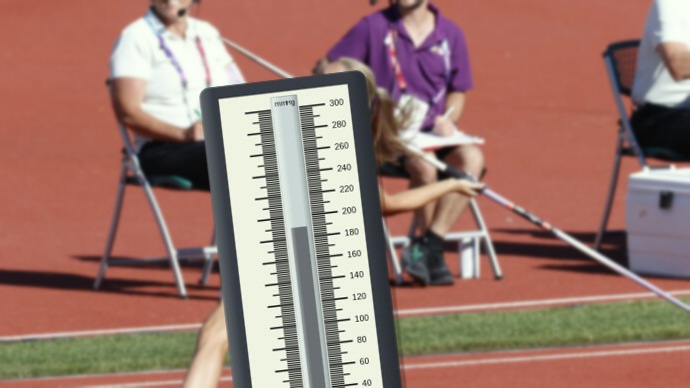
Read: 190mmHg
